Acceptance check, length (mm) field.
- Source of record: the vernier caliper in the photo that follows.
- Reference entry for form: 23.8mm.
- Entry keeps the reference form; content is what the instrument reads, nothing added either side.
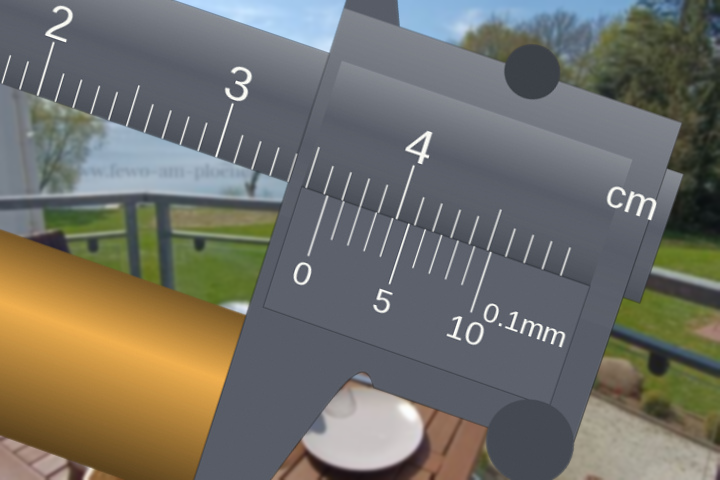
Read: 36.2mm
